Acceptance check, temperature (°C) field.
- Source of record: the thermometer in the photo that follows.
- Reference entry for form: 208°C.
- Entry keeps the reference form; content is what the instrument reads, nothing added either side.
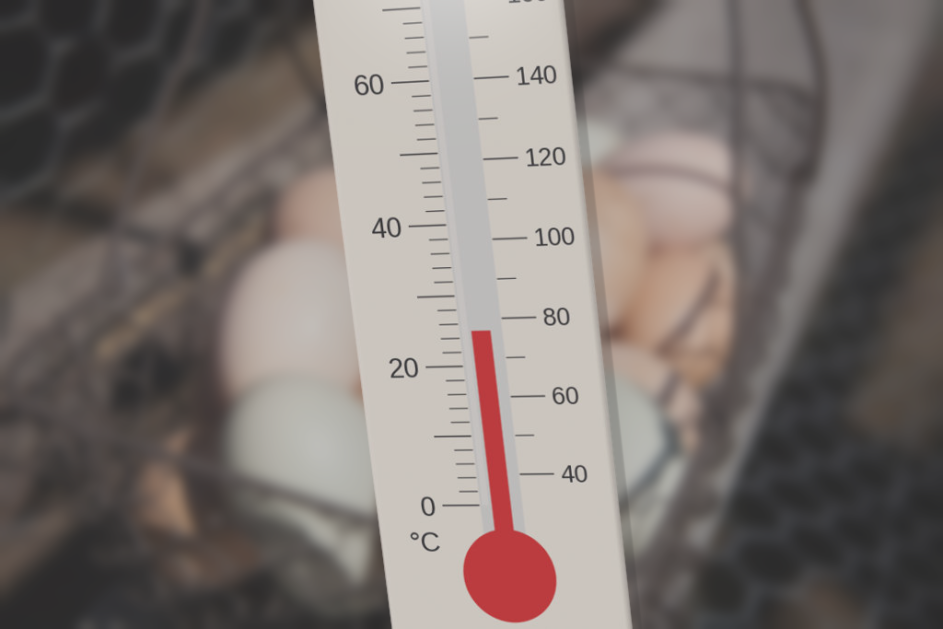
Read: 25°C
